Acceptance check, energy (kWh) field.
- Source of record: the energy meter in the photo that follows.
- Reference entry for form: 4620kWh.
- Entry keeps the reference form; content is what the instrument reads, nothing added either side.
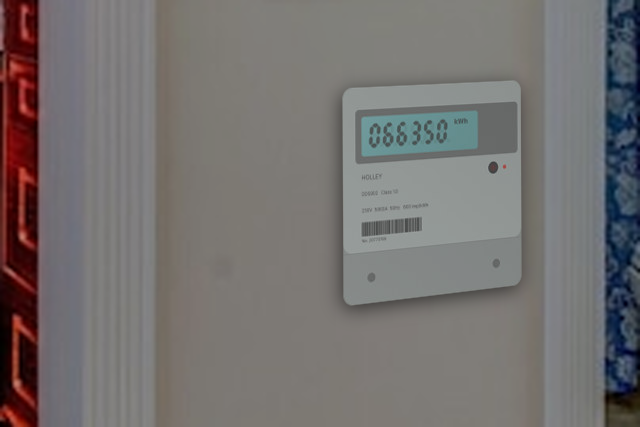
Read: 66350kWh
